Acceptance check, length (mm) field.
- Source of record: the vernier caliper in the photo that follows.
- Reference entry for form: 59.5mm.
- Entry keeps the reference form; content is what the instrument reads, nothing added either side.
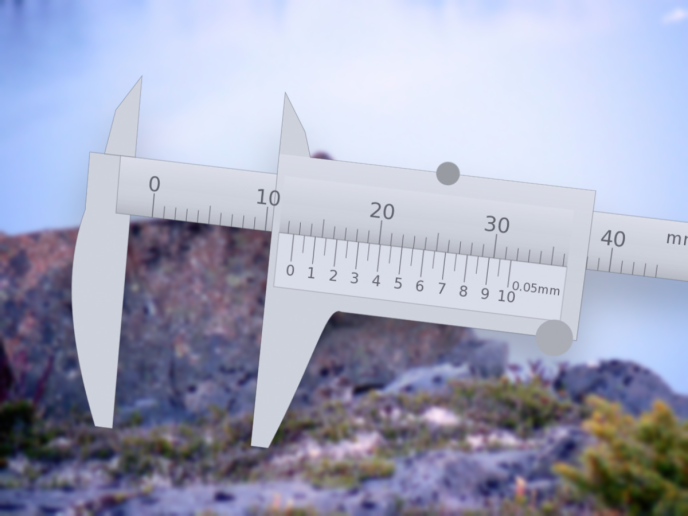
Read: 12.5mm
